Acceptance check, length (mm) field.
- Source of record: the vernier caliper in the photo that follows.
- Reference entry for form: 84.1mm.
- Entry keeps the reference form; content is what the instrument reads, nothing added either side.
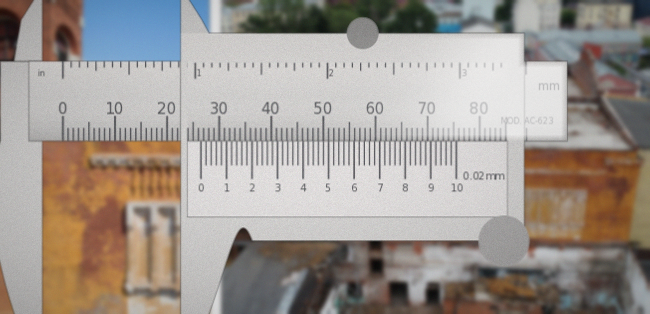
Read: 26.5mm
